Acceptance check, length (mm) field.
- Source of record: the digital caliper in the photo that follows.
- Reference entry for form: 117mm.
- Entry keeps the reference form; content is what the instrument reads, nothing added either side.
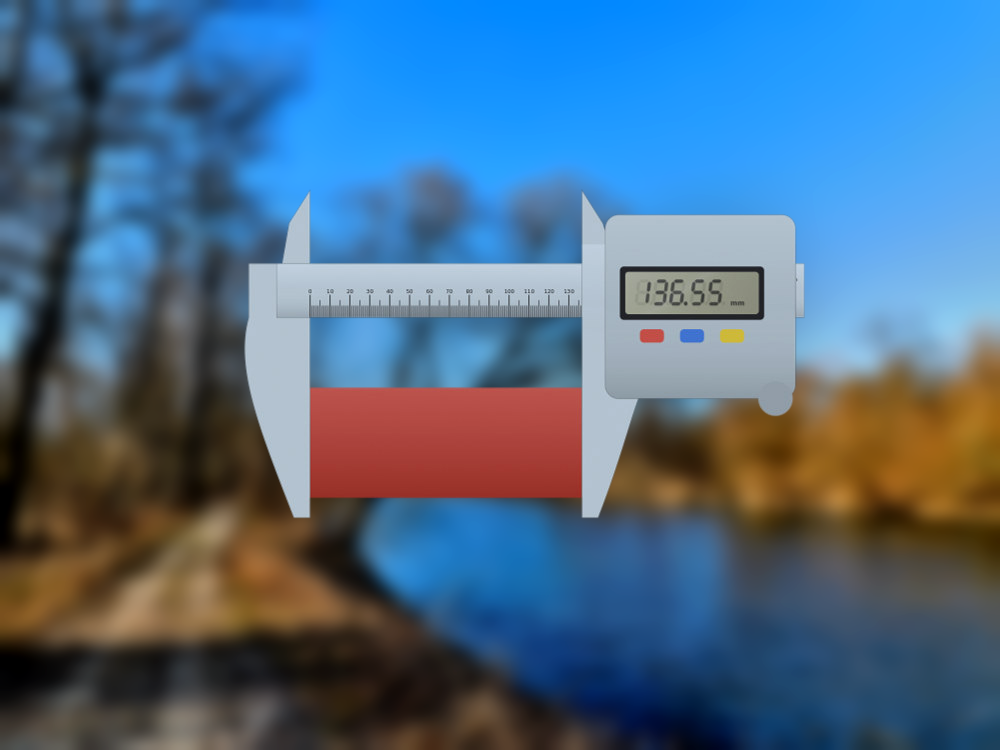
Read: 136.55mm
